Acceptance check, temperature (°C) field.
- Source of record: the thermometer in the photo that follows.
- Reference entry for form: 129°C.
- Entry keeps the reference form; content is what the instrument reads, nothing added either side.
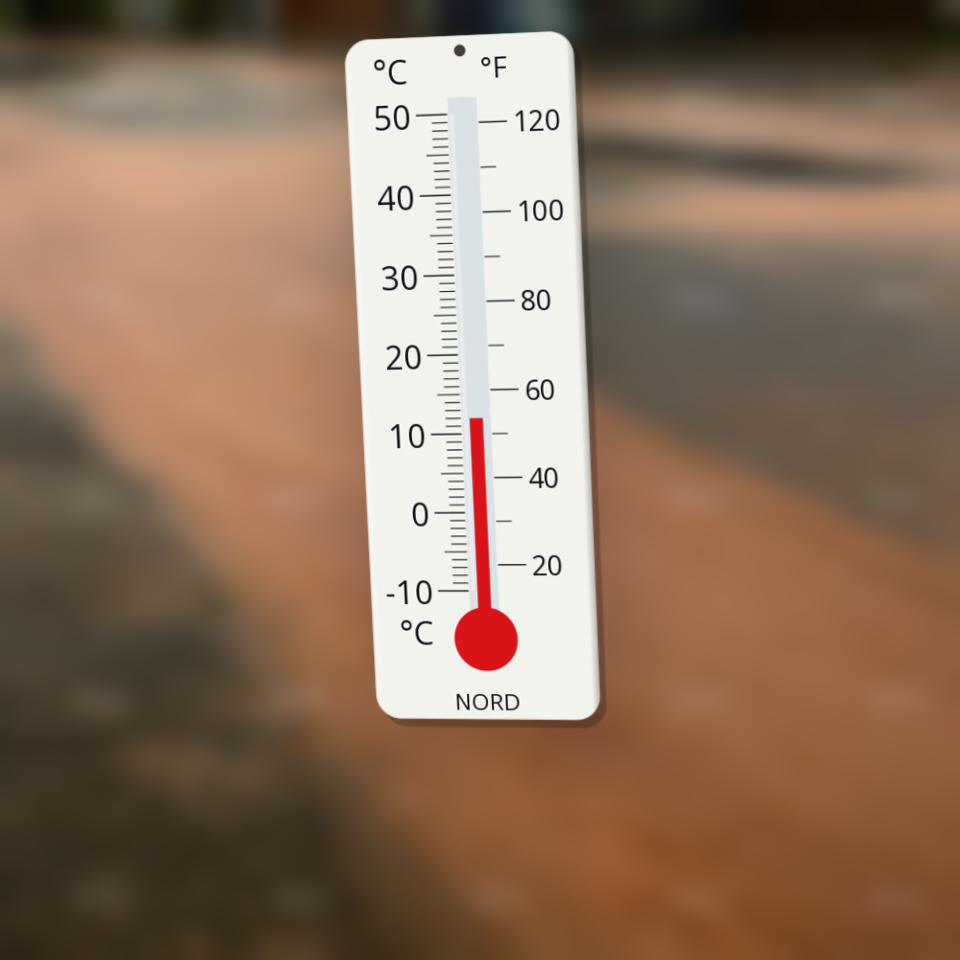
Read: 12°C
